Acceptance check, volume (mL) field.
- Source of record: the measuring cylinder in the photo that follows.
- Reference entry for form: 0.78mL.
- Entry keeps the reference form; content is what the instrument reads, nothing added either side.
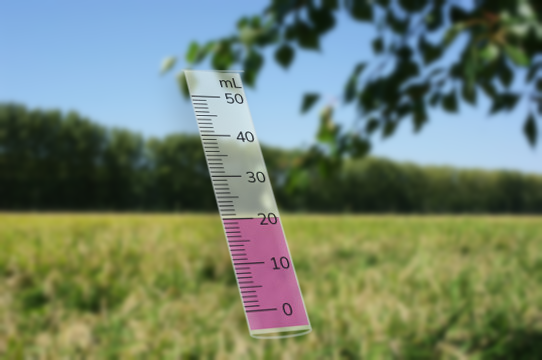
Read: 20mL
